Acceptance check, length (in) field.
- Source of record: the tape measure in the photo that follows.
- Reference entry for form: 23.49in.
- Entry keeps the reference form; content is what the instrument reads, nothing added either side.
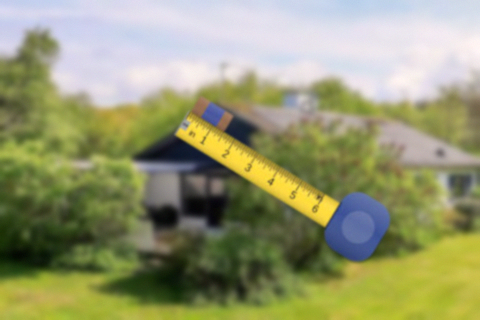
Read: 1.5in
